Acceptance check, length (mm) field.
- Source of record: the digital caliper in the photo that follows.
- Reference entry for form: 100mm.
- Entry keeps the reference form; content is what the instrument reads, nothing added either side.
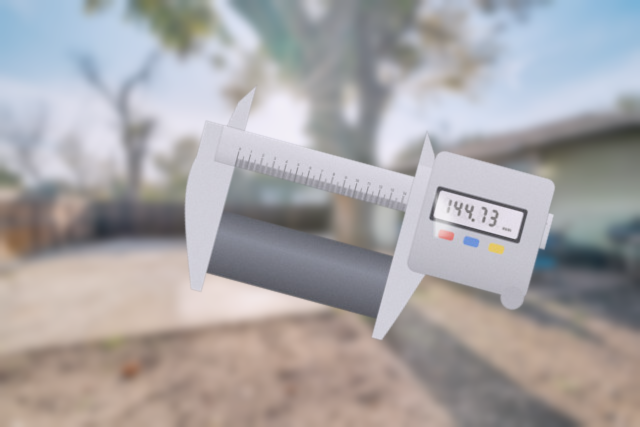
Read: 144.73mm
